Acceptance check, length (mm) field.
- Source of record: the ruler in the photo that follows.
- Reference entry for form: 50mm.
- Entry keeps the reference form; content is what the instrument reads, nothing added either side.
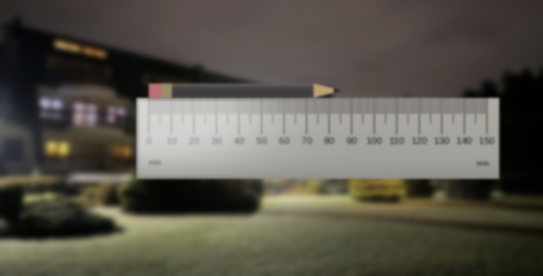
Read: 85mm
